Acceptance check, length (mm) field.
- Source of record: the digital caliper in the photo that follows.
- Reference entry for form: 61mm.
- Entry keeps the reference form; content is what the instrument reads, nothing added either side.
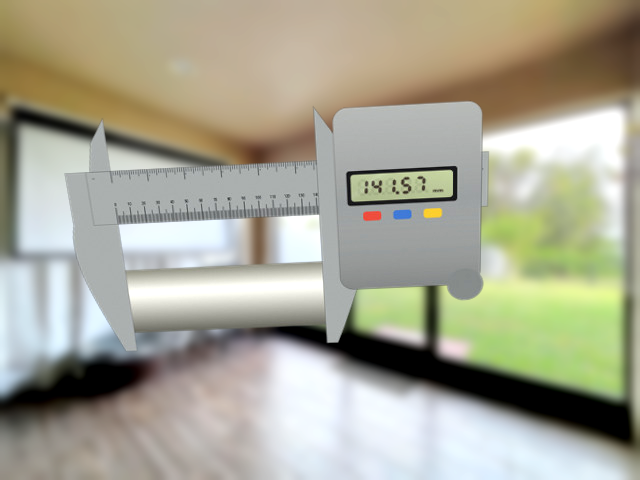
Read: 141.57mm
